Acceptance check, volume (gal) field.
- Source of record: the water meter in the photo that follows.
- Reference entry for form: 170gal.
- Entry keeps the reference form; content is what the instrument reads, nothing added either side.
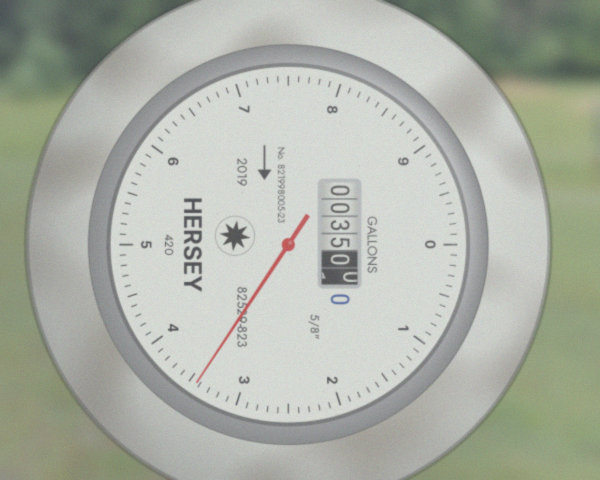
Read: 35003.4gal
